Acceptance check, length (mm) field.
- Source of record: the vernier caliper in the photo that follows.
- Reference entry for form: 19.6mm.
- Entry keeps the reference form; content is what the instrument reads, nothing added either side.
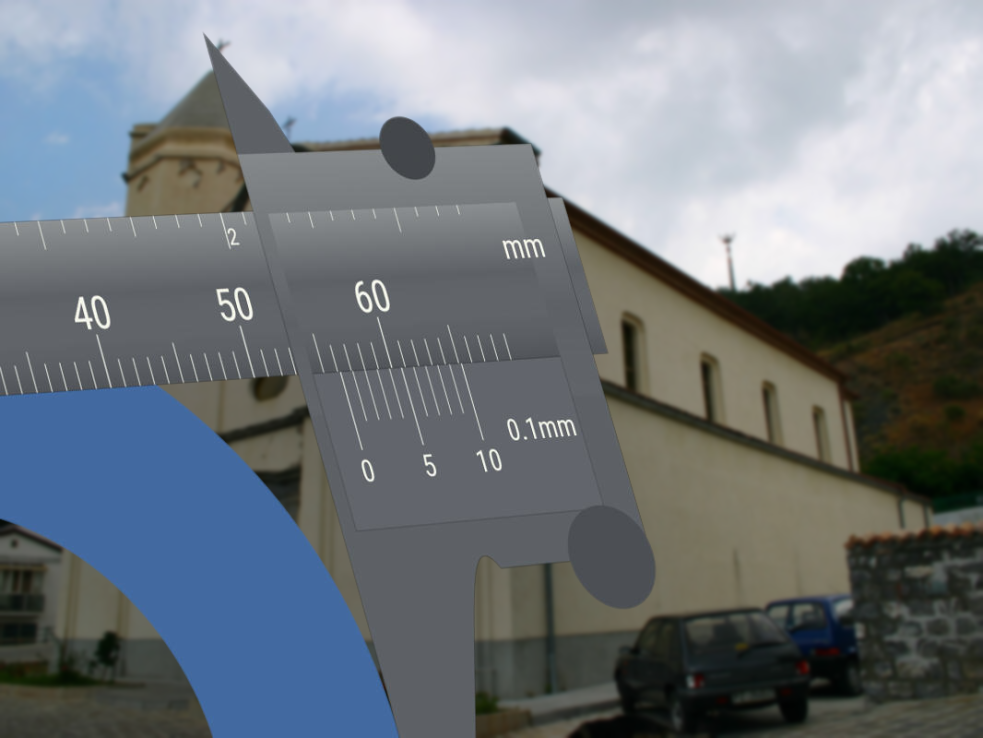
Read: 56.2mm
